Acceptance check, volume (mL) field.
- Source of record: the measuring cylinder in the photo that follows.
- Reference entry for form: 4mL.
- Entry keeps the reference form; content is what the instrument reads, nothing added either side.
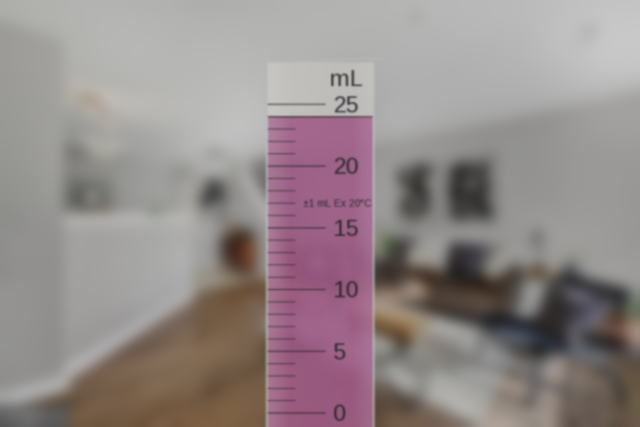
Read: 24mL
